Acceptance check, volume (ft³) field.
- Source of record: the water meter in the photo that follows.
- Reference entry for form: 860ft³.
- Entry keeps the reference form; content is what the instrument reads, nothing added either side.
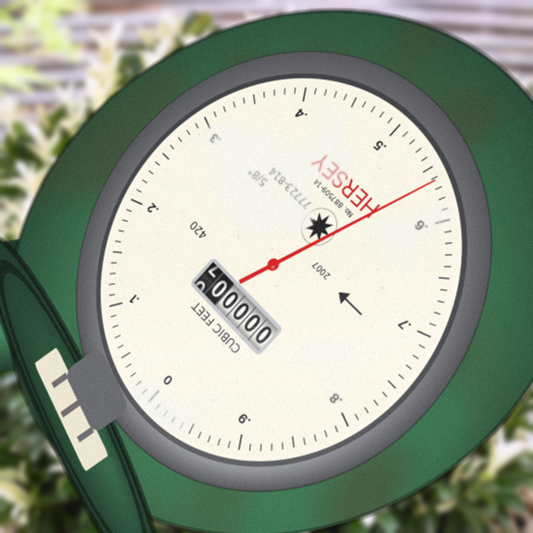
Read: 6.56ft³
